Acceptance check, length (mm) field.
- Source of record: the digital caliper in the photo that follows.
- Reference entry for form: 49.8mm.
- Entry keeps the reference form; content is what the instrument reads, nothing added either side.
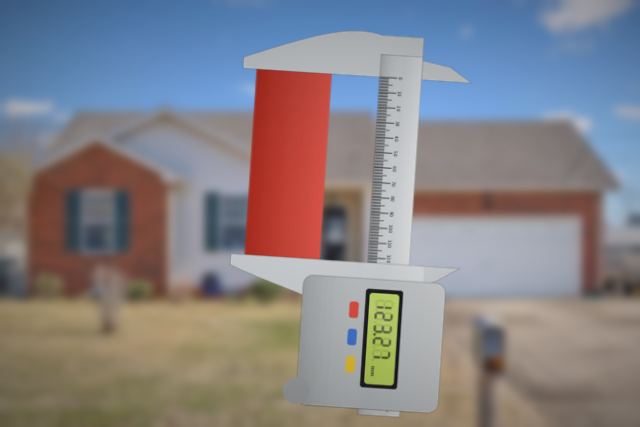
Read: 123.27mm
